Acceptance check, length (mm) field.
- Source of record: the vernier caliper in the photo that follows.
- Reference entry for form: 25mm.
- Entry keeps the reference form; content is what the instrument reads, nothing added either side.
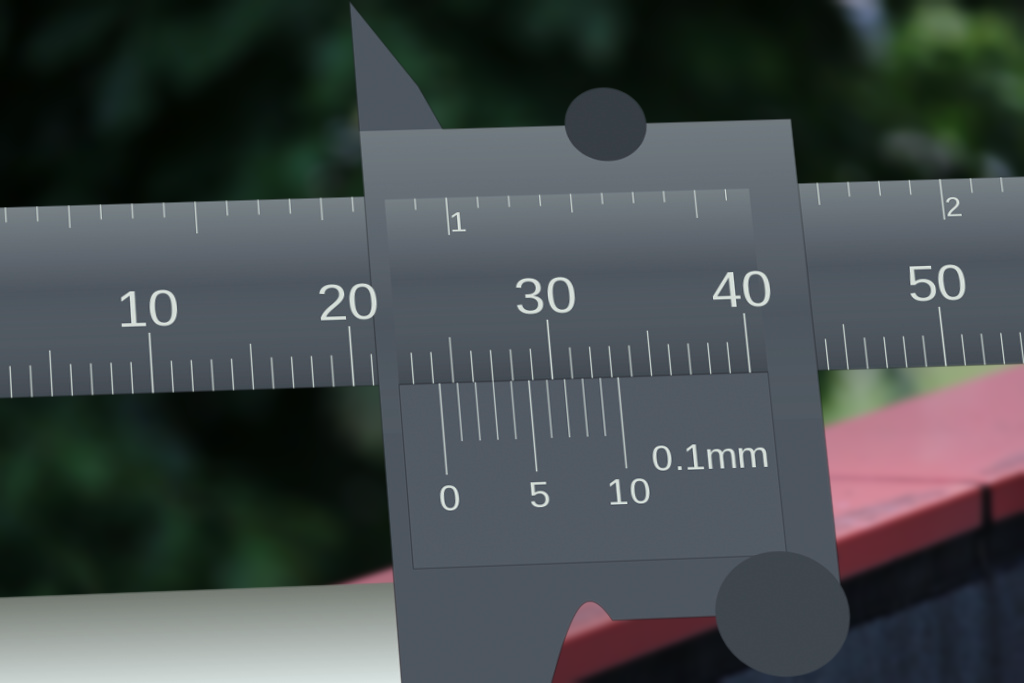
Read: 24.3mm
